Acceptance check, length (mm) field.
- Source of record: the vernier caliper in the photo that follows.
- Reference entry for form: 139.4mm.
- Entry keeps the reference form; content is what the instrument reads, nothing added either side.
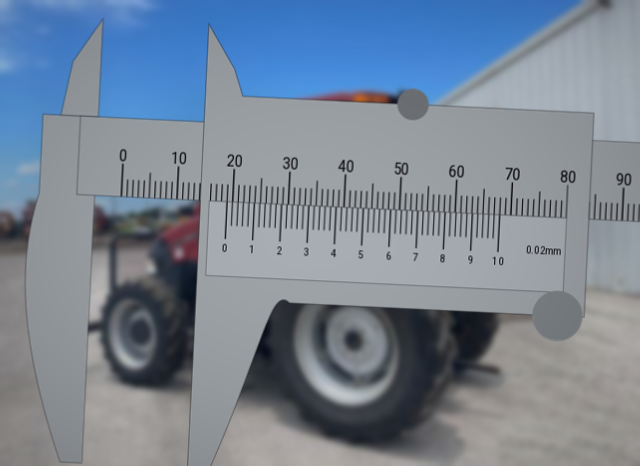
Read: 19.0mm
